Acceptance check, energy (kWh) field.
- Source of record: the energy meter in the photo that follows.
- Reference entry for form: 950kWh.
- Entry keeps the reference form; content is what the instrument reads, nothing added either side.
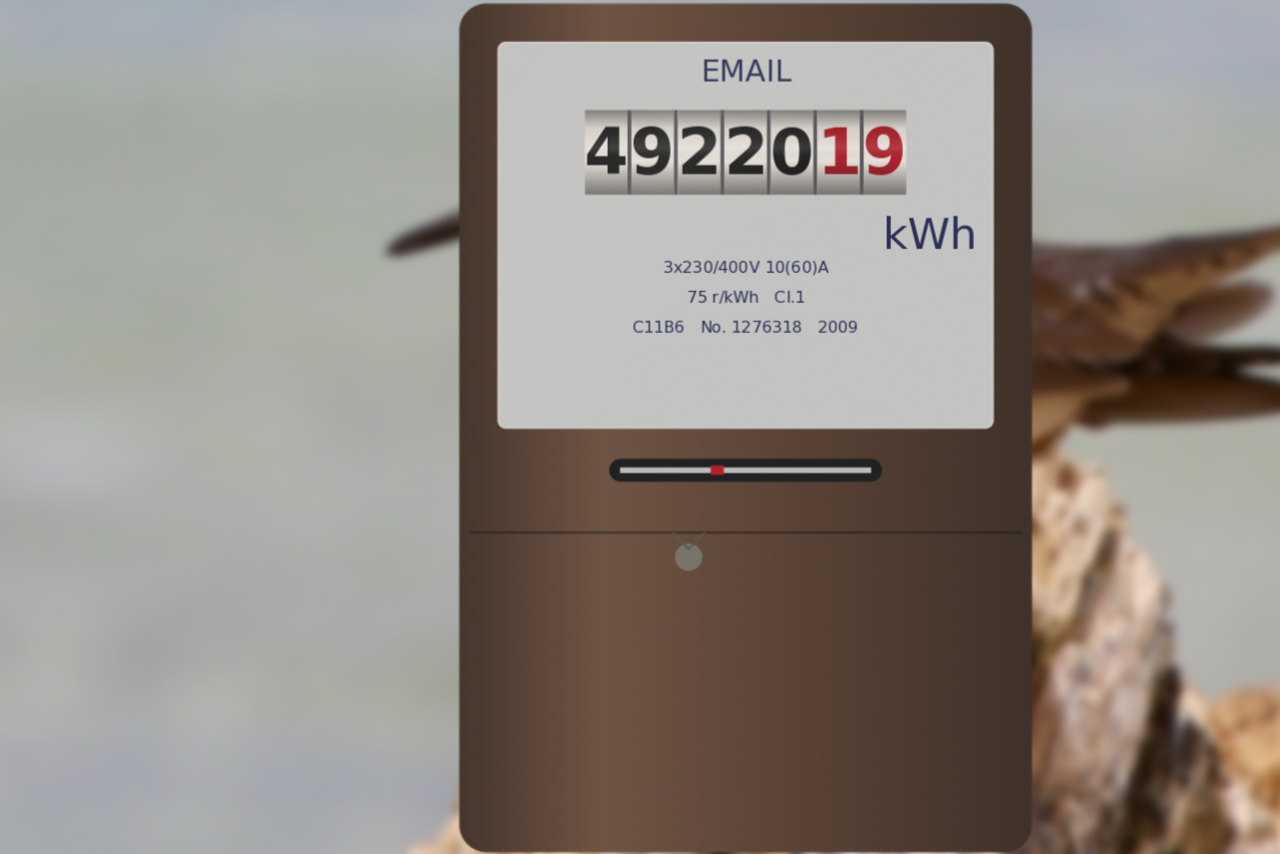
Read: 49220.19kWh
